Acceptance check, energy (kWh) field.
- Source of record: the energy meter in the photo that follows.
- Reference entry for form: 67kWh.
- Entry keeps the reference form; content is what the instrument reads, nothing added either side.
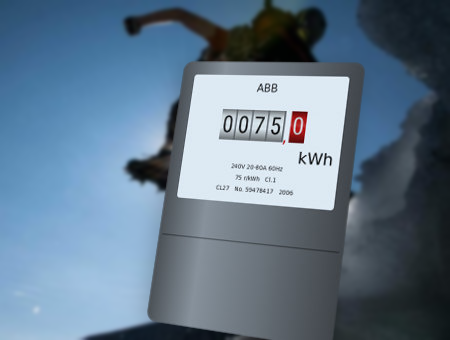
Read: 75.0kWh
